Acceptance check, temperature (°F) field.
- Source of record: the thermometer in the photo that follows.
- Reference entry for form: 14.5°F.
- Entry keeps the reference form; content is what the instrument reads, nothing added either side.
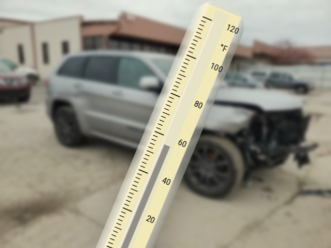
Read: 56°F
